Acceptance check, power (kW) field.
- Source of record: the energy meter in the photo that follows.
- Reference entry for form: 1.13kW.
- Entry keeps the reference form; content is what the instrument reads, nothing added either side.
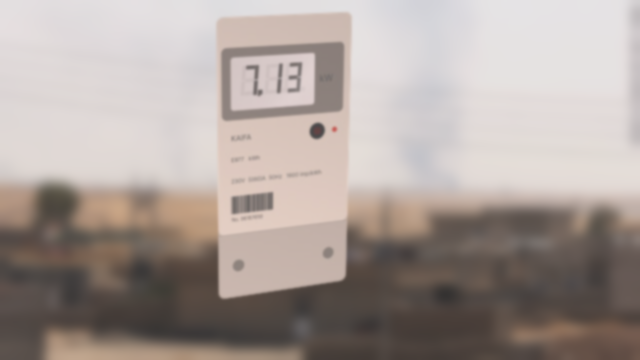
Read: 7.13kW
